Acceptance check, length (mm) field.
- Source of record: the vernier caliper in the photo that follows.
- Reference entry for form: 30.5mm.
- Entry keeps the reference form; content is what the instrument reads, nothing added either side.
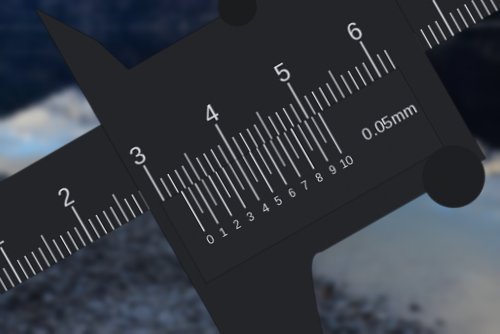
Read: 32.4mm
